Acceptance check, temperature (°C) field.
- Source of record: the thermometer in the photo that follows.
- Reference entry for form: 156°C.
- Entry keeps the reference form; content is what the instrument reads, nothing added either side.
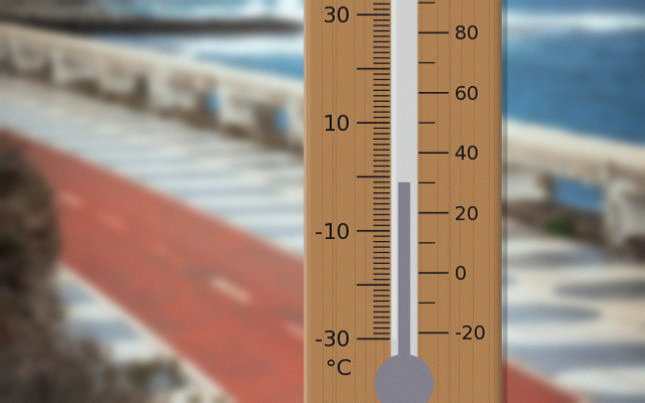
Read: -1°C
